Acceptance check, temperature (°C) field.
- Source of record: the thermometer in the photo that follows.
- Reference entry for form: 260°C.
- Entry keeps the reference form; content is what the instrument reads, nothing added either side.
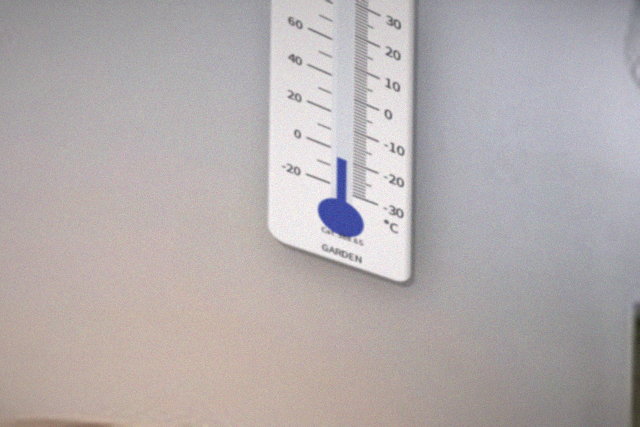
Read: -20°C
